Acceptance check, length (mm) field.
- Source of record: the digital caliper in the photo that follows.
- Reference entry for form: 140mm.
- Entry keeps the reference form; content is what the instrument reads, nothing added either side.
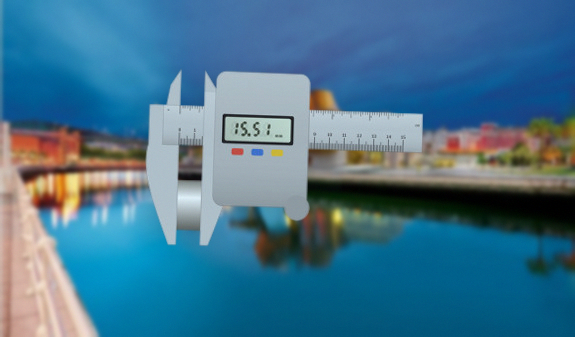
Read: 15.51mm
